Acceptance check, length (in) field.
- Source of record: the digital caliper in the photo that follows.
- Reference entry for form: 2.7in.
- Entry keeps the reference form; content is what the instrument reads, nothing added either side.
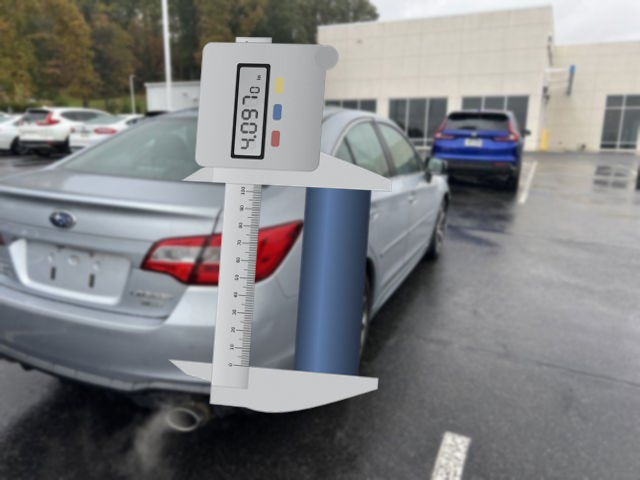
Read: 4.0970in
